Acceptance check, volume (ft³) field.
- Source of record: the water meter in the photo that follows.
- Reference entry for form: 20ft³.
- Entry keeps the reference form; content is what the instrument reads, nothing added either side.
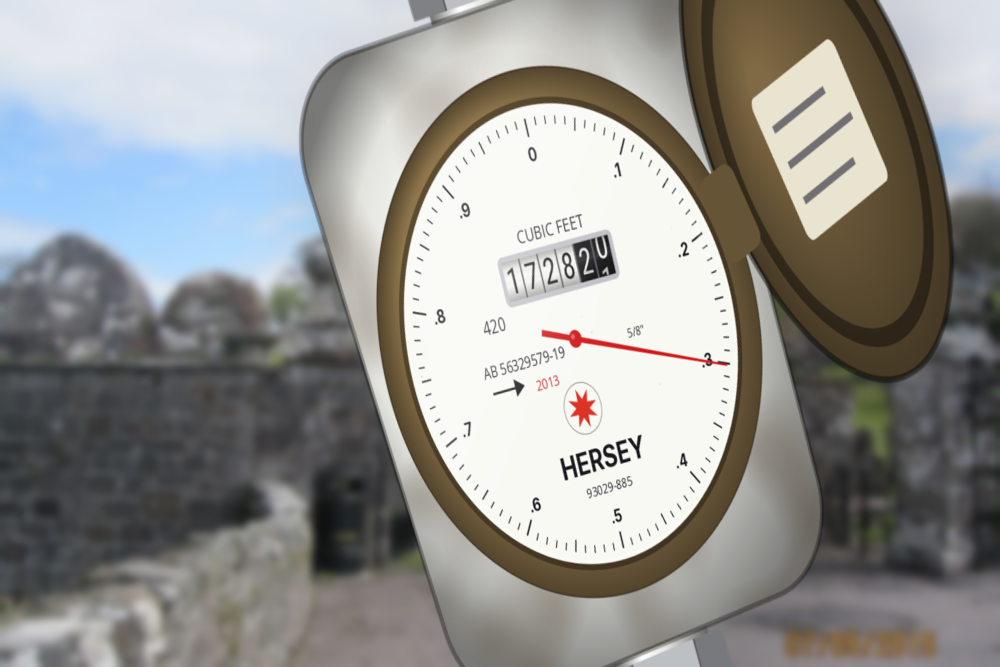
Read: 172820.30ft³
